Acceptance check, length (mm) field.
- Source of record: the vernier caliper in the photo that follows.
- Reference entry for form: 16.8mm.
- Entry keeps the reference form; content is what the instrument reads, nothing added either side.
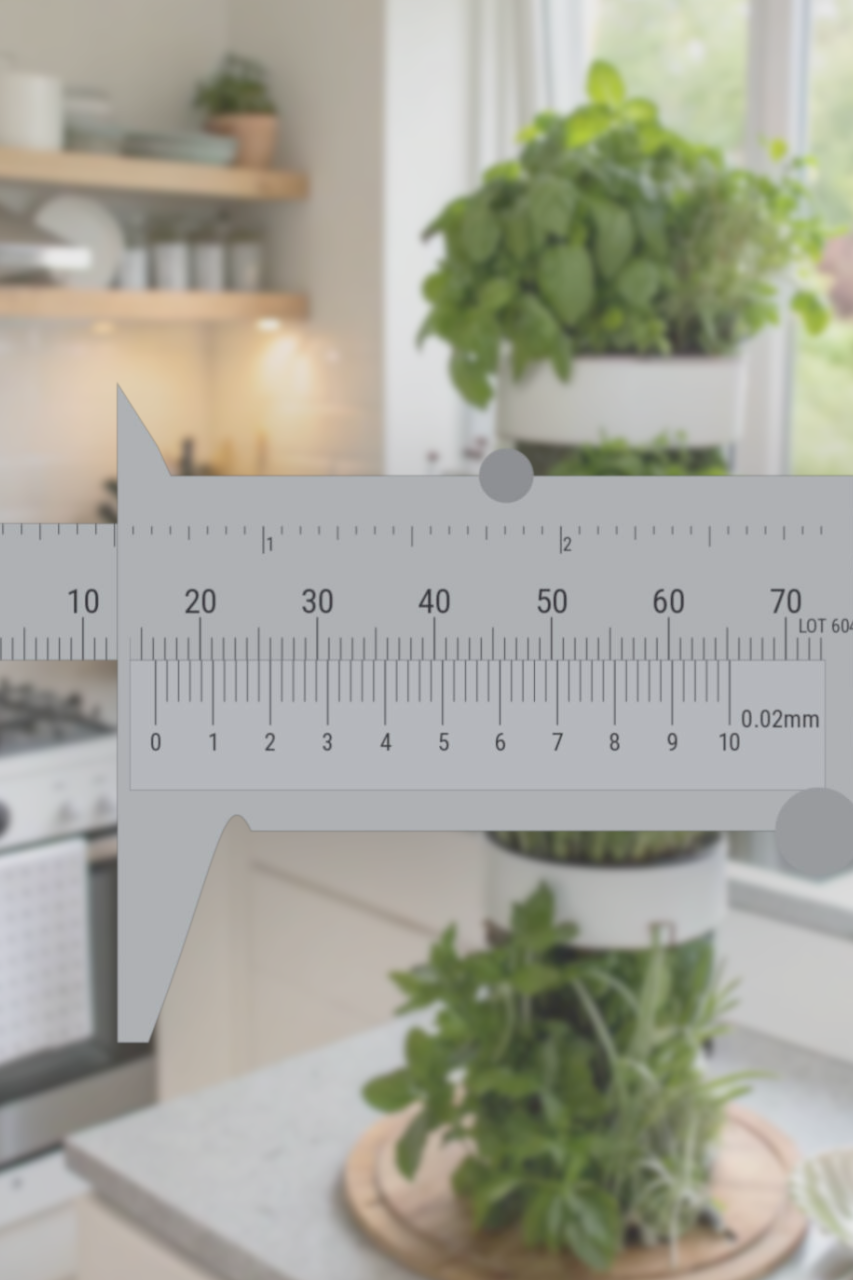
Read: 16.2mm
